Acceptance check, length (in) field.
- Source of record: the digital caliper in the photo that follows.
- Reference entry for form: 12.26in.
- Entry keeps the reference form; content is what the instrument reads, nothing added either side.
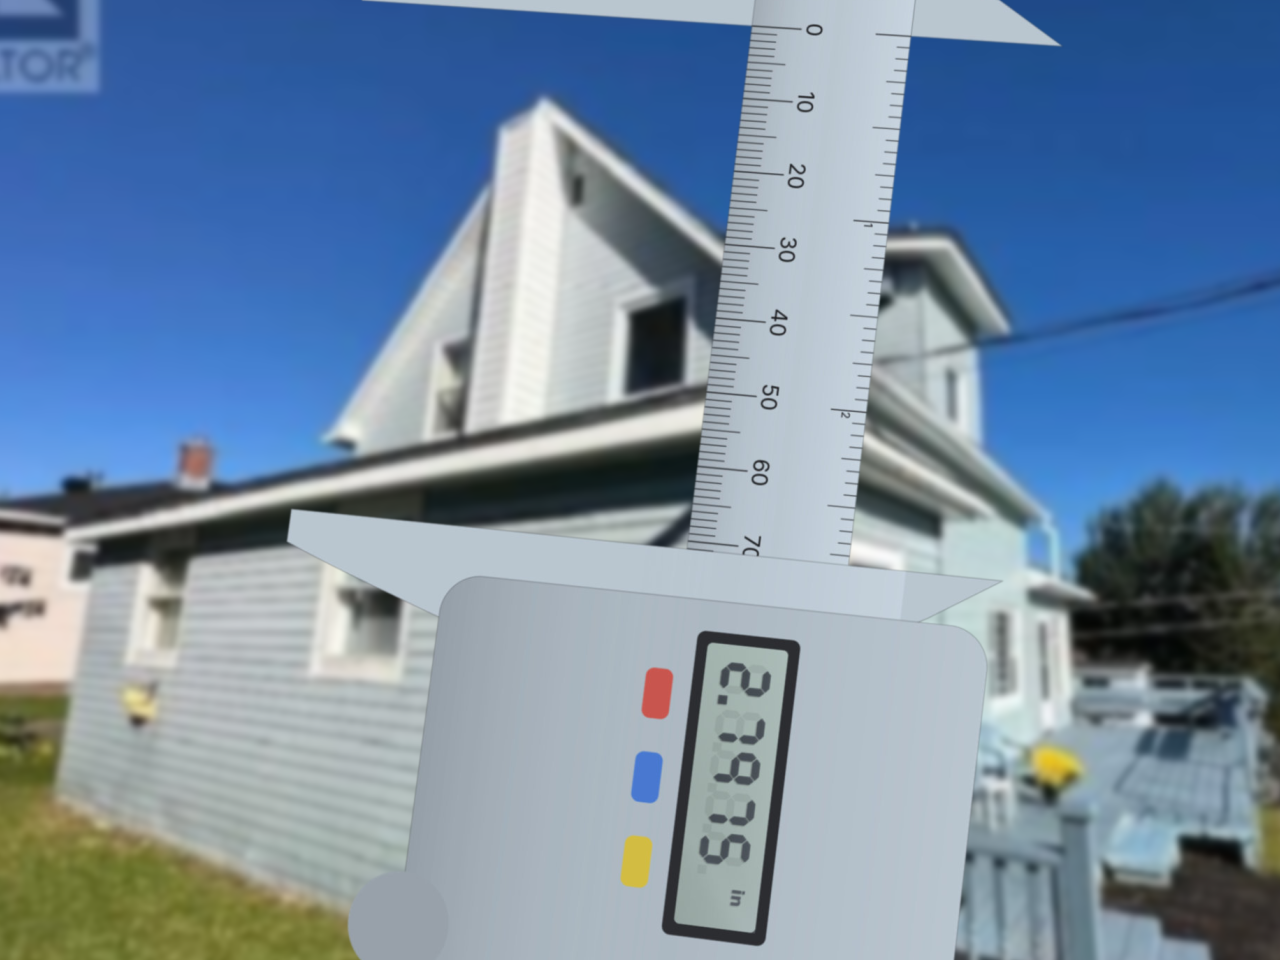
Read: 2.7975in
